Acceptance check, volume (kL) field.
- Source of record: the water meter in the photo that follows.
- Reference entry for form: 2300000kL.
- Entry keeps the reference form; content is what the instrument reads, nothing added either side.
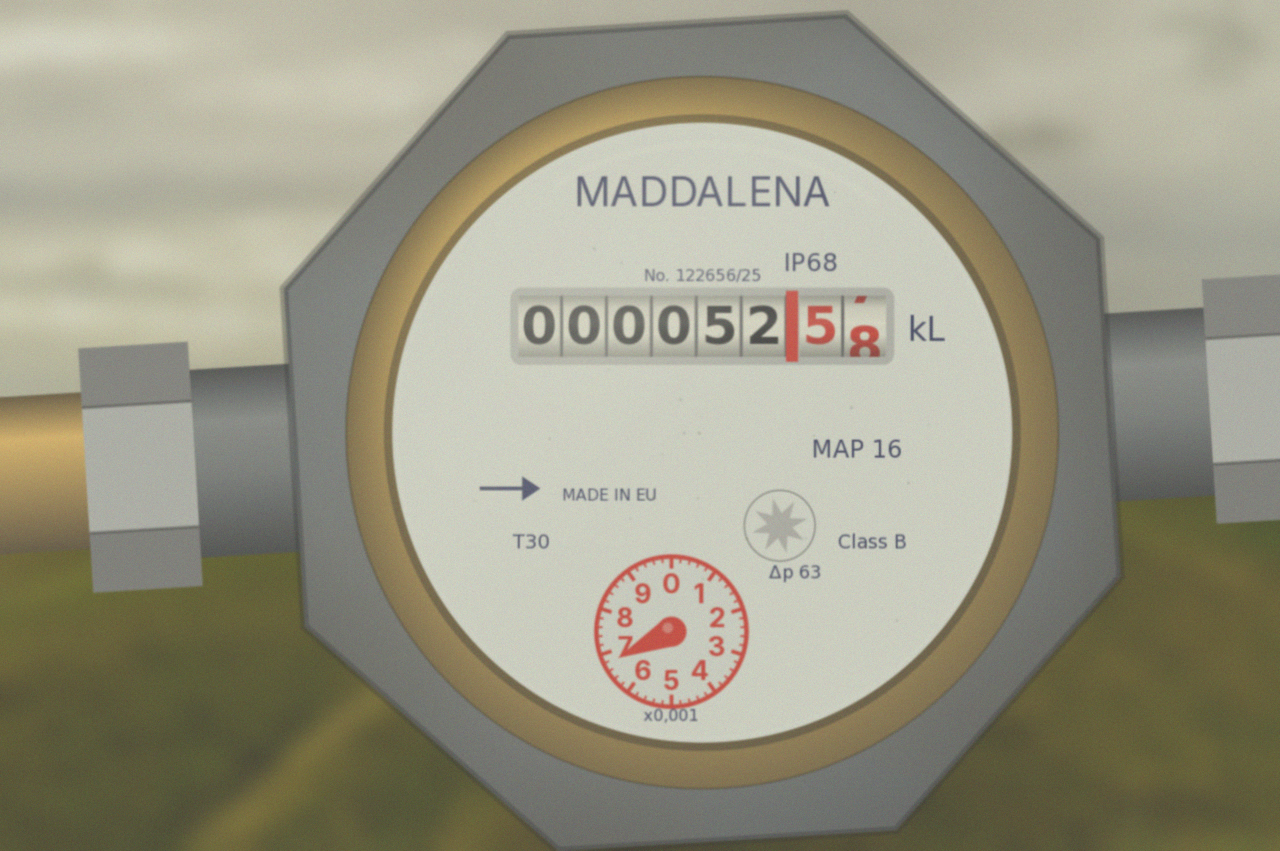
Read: 52.576kL
